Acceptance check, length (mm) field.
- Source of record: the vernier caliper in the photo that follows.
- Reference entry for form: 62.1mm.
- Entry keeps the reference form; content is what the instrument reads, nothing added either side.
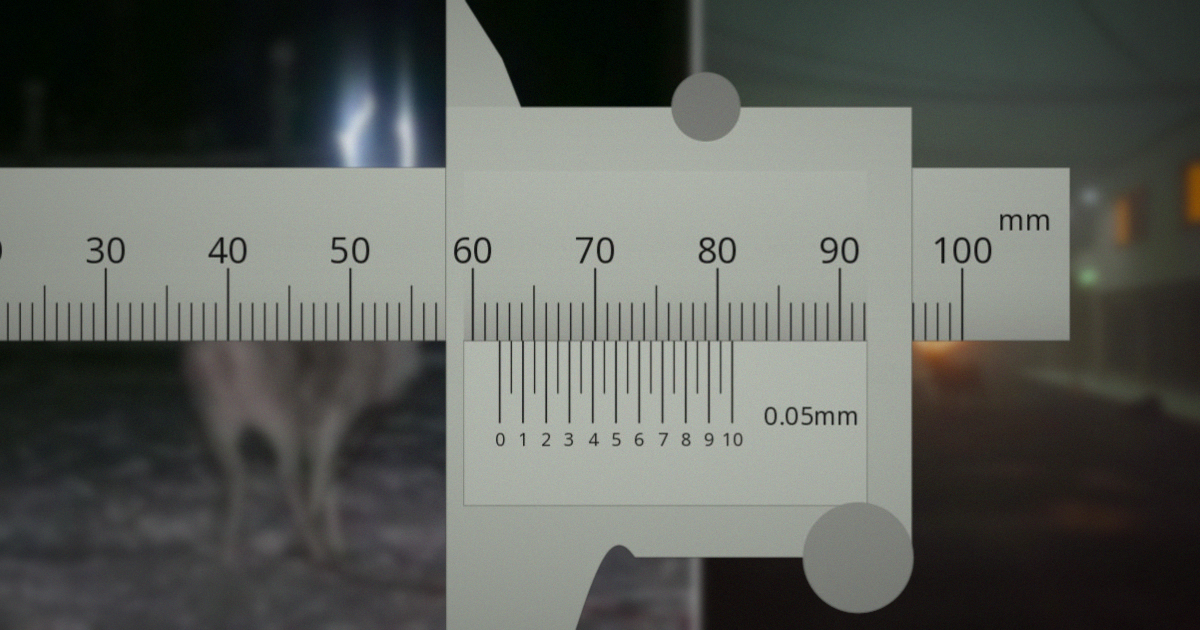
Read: 62.2mm
